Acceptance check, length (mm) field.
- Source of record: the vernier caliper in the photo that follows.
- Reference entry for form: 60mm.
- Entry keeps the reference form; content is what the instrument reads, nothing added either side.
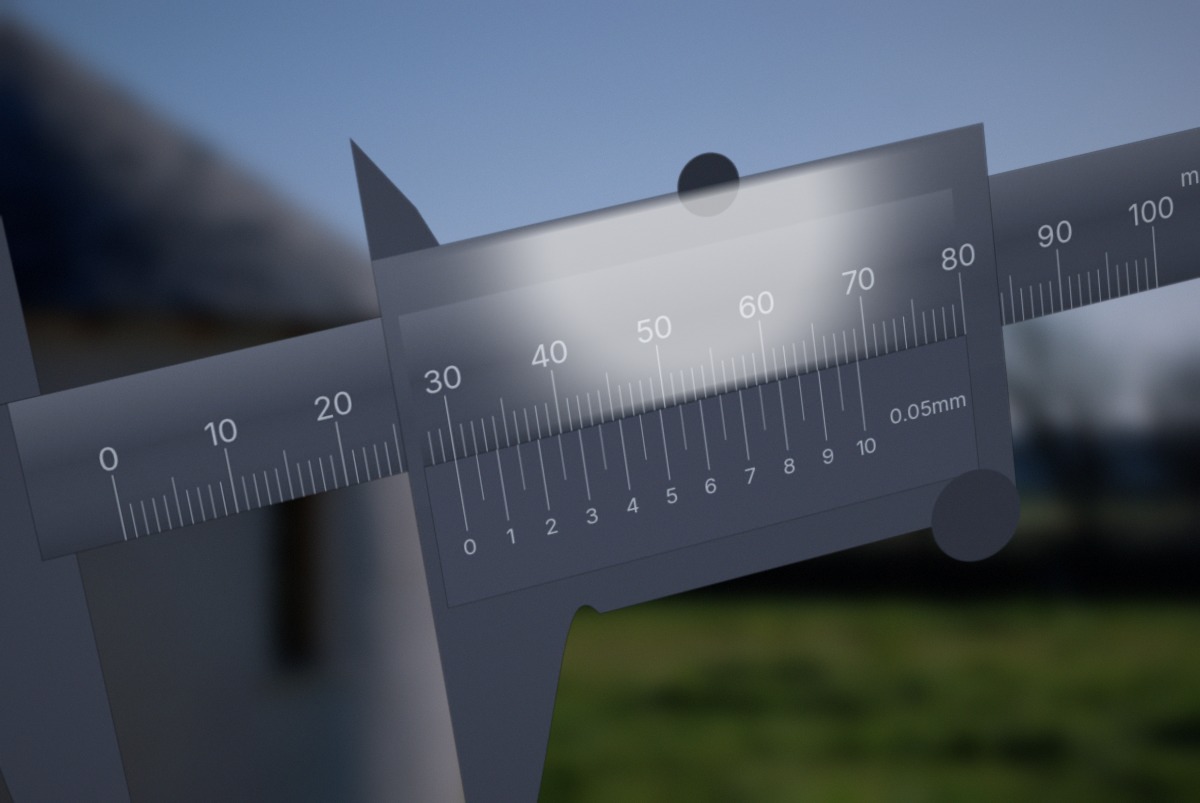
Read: 30.0mm
